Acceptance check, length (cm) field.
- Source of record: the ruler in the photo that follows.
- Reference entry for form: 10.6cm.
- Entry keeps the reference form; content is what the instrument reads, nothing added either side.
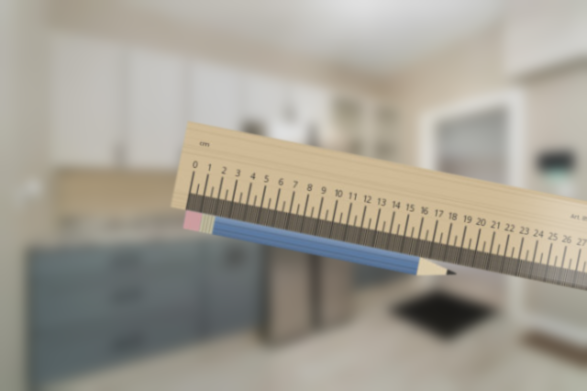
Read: 19cm
